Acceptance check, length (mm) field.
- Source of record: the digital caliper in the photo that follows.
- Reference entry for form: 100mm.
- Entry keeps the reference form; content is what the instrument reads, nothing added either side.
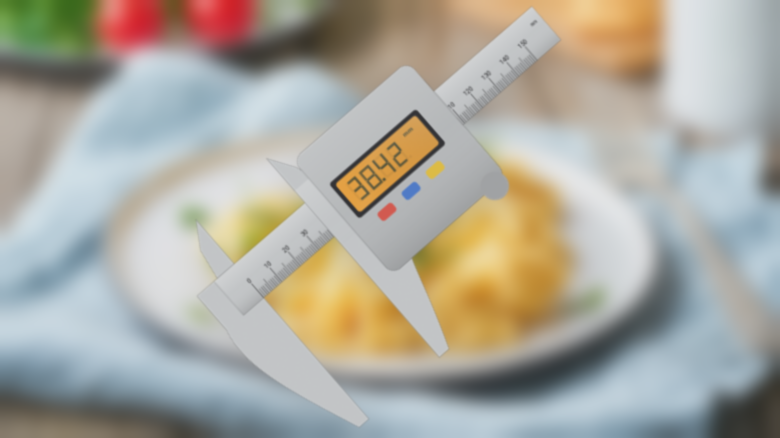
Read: 38.42mm
